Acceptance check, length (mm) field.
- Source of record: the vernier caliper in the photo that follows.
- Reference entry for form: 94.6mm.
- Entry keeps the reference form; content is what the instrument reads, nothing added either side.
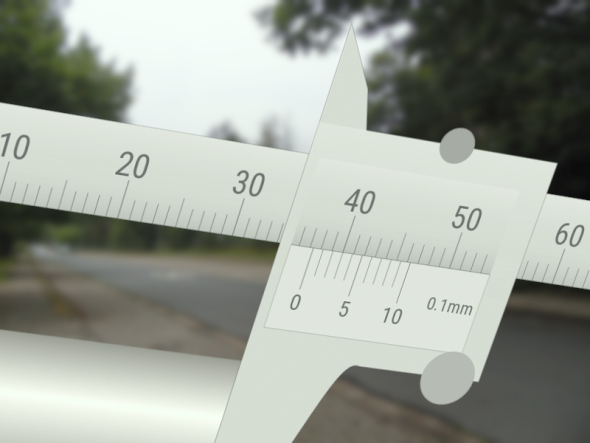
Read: 37.3mm
